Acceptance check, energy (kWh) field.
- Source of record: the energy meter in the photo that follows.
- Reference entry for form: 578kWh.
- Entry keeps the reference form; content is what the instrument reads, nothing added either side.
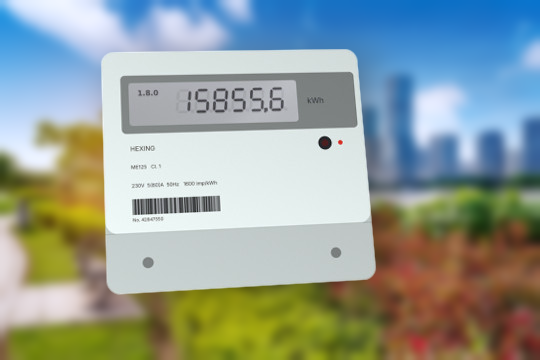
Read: 15855.6kWh
